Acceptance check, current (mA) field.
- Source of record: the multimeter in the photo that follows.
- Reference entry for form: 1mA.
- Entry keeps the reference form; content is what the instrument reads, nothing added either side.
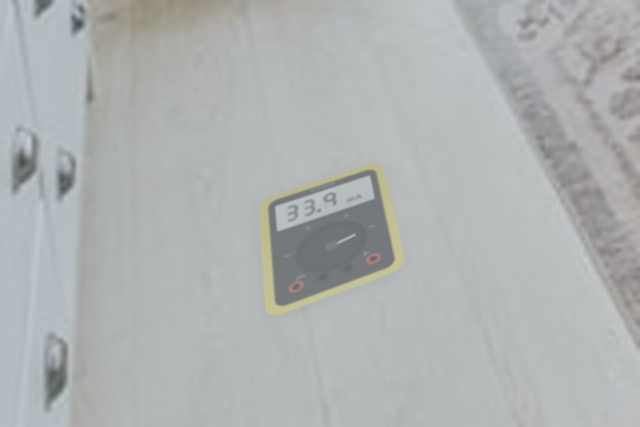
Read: 33.9mA
